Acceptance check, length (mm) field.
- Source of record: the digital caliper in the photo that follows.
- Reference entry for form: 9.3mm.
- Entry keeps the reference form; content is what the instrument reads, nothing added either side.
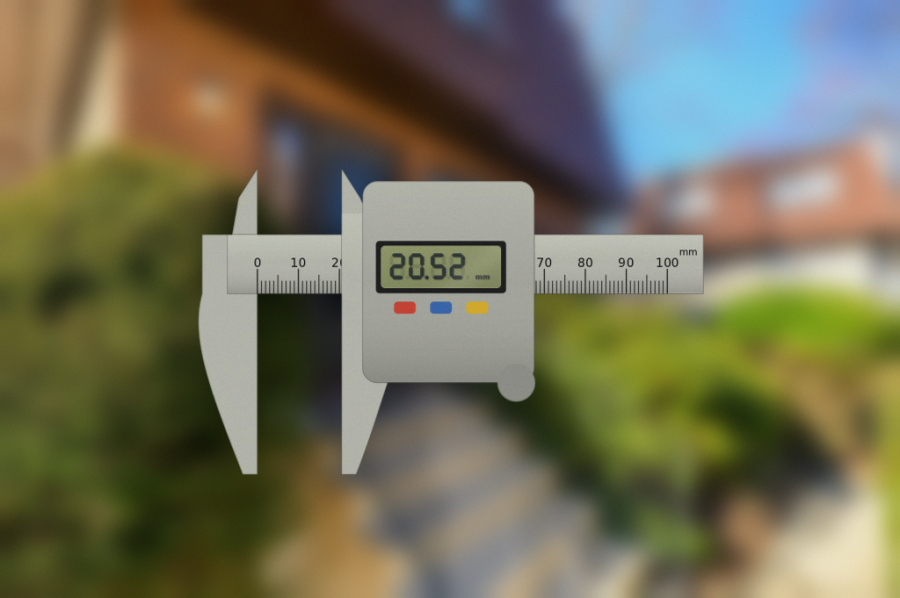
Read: 20.52mm
